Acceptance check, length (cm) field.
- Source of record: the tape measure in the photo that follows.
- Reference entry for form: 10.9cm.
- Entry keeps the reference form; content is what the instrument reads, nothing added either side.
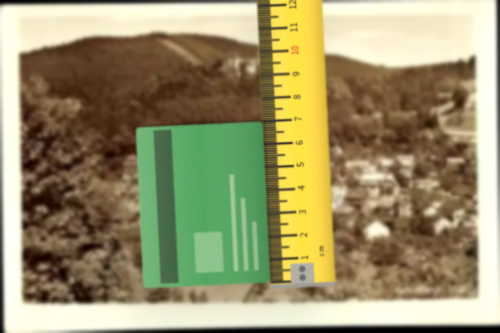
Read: 7cm
